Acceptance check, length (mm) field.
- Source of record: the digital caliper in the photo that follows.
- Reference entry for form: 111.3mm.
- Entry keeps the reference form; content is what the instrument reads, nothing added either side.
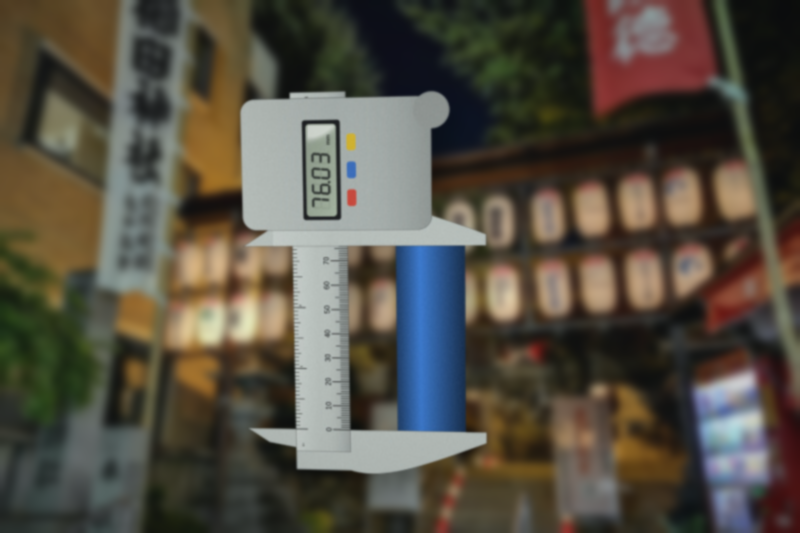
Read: 76.03mm
